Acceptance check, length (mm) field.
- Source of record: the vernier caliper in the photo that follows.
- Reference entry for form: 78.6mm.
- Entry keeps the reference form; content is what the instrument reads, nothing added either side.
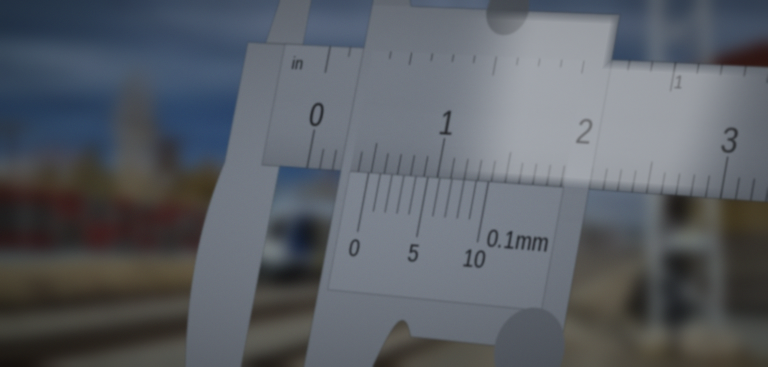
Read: 4.8mm
